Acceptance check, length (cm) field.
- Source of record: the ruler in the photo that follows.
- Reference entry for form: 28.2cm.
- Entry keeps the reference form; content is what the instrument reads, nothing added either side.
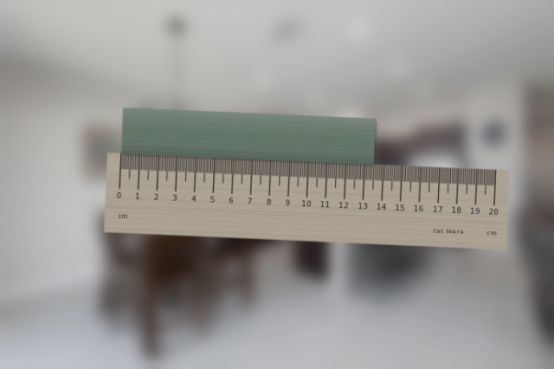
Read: 13.5cm
